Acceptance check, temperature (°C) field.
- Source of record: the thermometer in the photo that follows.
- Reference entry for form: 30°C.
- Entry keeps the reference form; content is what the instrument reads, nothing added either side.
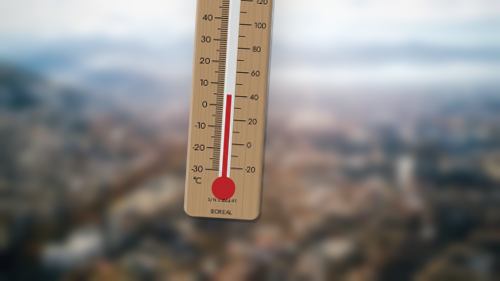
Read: 5°C
